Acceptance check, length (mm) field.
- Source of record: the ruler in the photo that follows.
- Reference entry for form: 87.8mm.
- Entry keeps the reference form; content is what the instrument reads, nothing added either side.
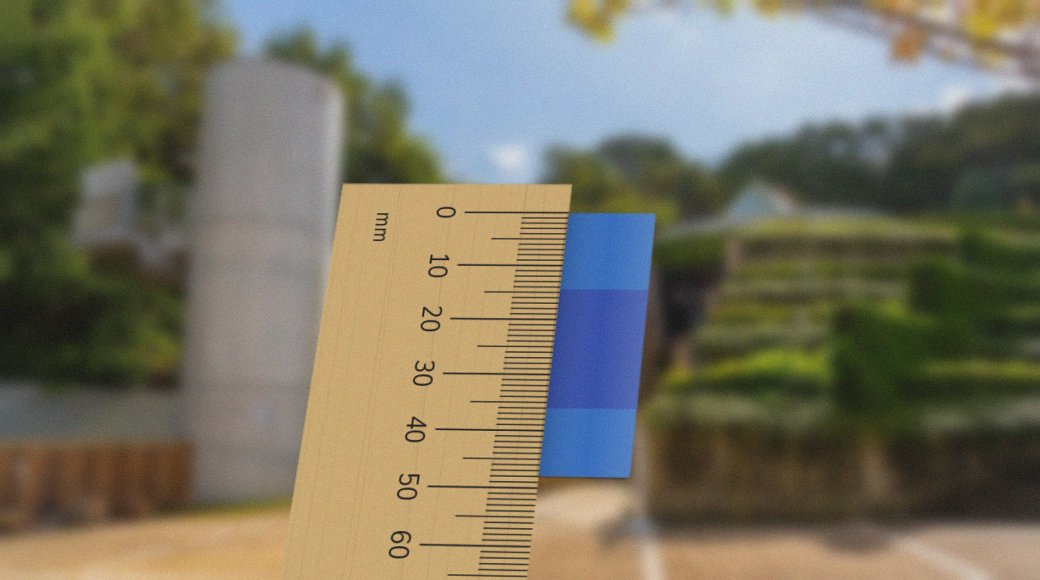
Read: 48mm
